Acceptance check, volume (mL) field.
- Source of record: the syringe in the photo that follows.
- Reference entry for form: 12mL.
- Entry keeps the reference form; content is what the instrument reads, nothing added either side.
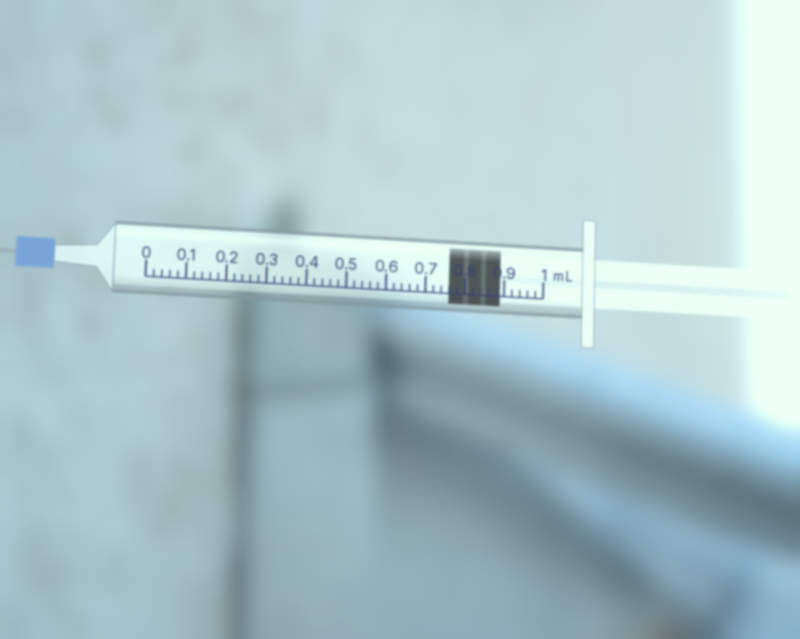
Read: 0.76mL
